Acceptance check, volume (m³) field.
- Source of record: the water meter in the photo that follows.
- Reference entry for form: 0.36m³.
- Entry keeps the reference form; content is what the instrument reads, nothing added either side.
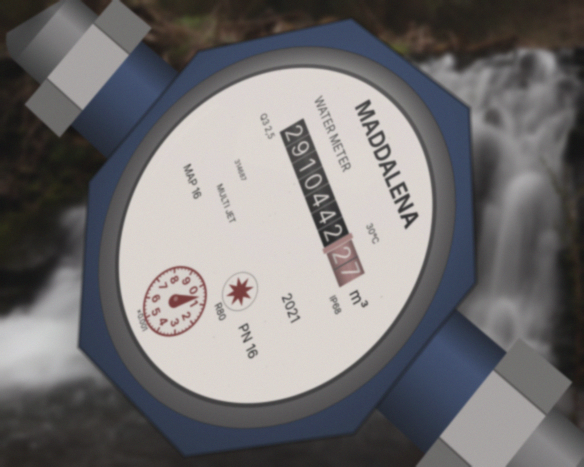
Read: 2910442.270m³
